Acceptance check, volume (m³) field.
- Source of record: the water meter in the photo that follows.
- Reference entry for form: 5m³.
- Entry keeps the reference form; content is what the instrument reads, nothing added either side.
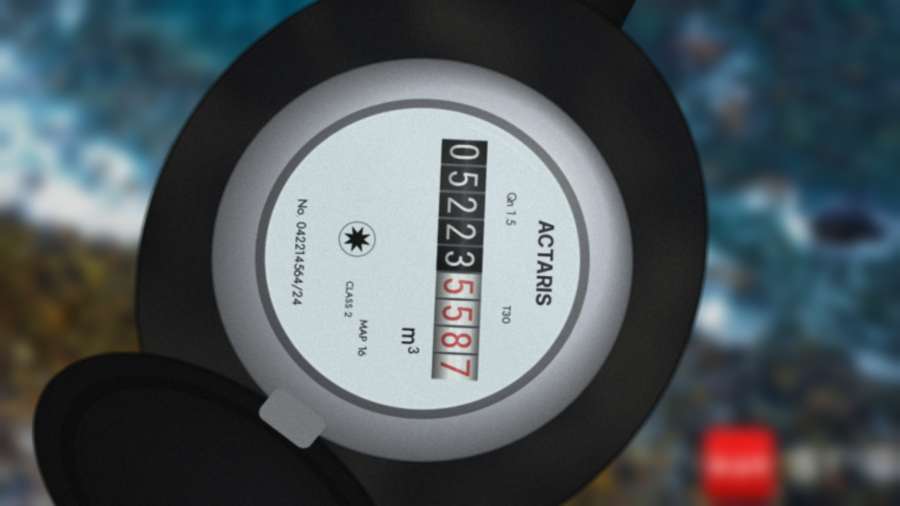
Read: 5223.5587m³
